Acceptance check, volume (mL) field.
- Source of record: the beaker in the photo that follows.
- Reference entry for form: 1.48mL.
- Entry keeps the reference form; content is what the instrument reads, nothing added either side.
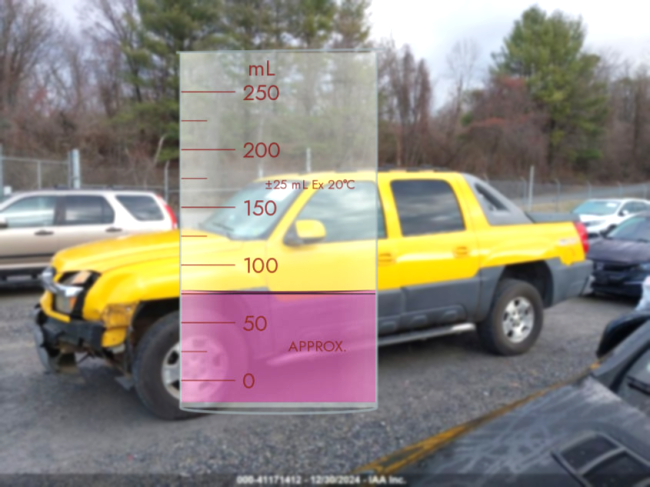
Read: 75mL
